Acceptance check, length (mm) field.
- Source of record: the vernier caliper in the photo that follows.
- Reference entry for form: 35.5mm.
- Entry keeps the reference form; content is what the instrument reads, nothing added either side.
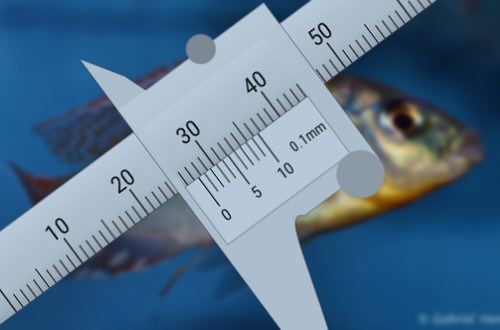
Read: 27.6mm
